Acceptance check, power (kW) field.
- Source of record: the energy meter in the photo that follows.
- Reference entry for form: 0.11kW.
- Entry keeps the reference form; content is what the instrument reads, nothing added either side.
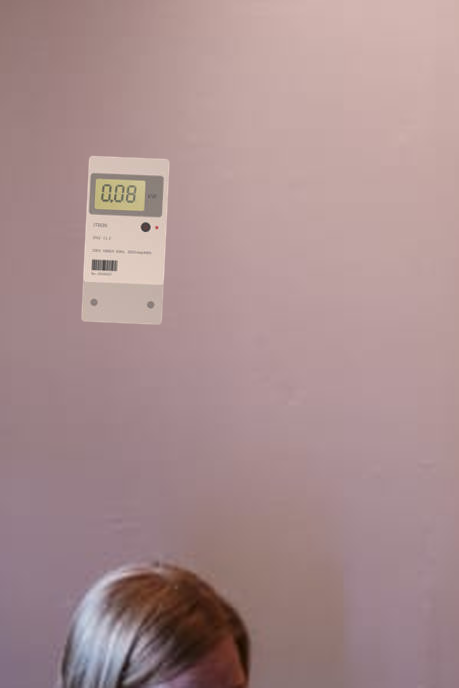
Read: 0.08kW
